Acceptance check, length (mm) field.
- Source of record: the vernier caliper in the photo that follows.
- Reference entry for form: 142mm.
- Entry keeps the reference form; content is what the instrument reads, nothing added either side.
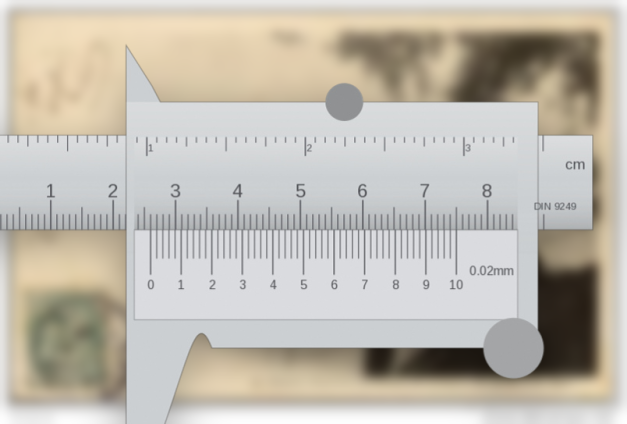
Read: 26.0mm
